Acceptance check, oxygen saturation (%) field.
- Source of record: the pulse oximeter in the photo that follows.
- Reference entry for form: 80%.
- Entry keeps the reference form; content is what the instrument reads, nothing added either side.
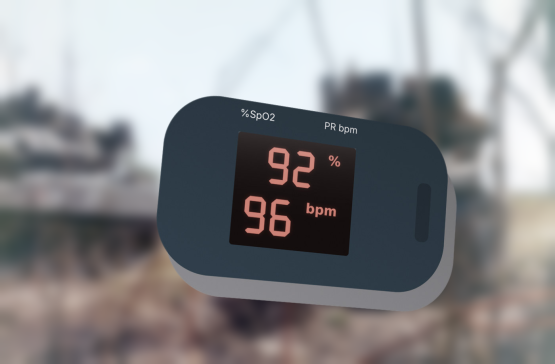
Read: 92%
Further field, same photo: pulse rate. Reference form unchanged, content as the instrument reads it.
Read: 96bpm
